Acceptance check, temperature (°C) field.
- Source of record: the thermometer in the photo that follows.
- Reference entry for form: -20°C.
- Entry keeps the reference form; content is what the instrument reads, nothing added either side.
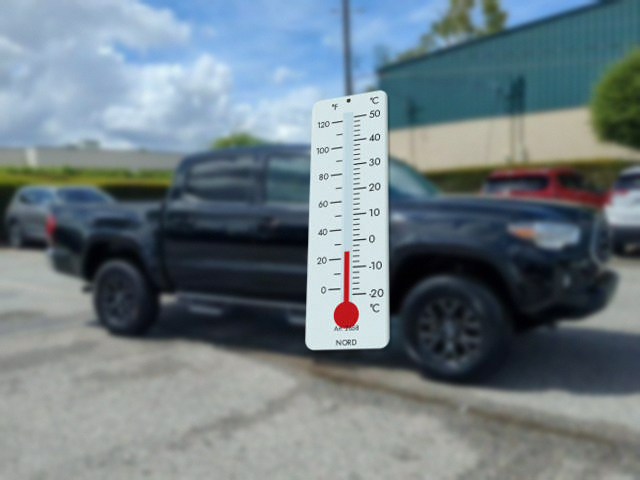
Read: -4°C
